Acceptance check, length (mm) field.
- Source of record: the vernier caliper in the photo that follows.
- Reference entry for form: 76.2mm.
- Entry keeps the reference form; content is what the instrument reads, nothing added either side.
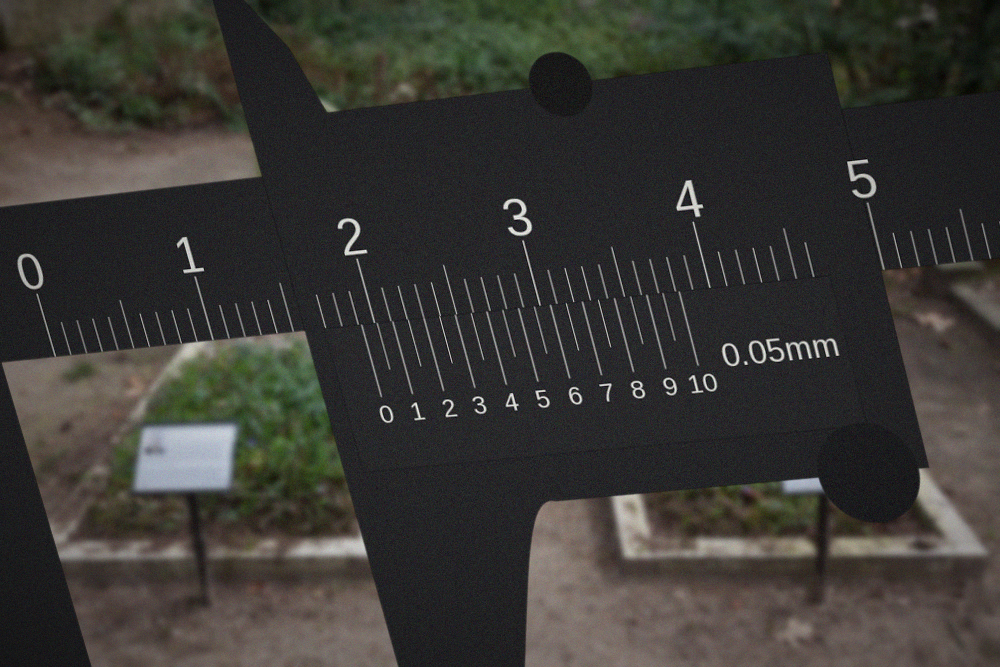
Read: 19.2mm
